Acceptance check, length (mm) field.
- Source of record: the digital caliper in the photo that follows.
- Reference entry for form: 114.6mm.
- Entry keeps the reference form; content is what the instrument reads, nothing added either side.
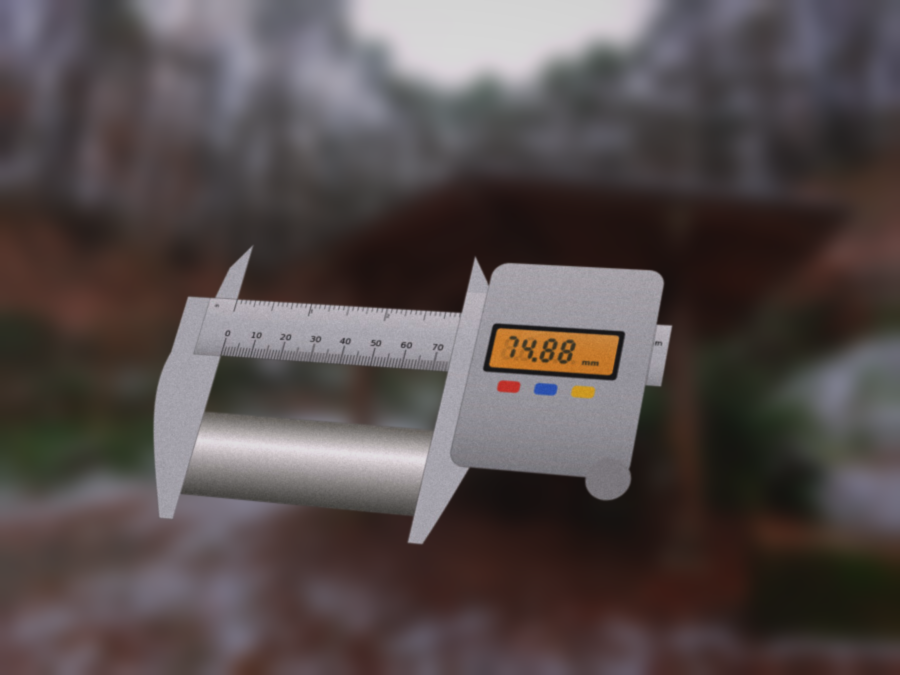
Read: 74.88mm
